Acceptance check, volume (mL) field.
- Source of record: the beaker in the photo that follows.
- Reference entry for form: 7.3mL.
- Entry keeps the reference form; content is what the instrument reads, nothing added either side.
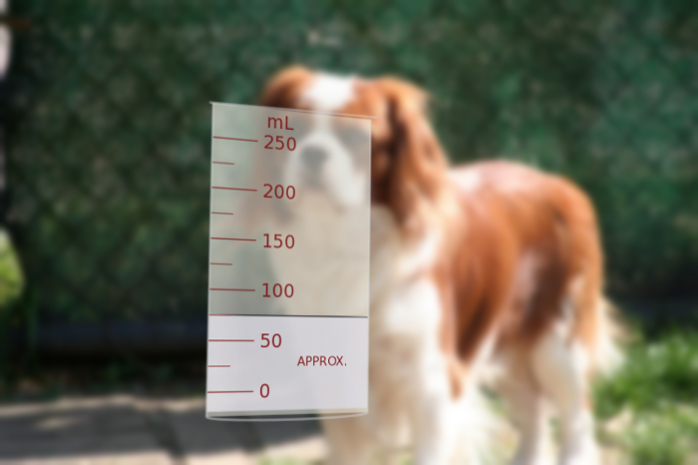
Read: 75mL
